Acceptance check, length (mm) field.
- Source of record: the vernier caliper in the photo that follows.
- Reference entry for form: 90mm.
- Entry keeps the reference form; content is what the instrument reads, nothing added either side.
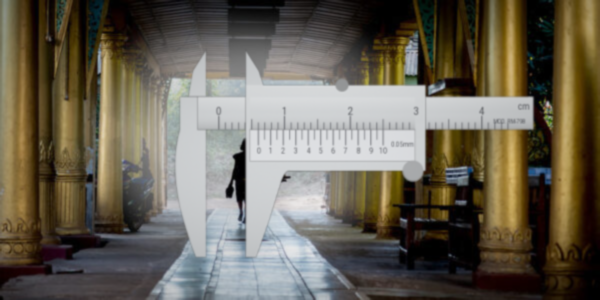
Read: 6.0mm
